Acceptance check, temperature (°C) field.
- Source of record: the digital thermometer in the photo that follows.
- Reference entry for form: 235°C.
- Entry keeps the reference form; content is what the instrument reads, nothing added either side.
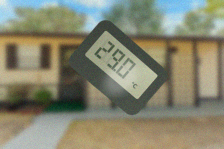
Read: 29.0°C
